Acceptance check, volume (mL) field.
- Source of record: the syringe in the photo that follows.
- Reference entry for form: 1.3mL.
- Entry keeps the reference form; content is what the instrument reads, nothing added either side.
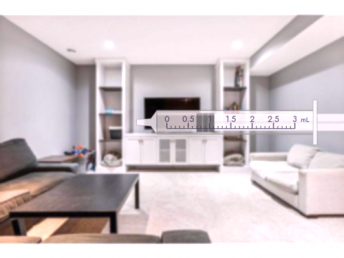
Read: 0.7mL
